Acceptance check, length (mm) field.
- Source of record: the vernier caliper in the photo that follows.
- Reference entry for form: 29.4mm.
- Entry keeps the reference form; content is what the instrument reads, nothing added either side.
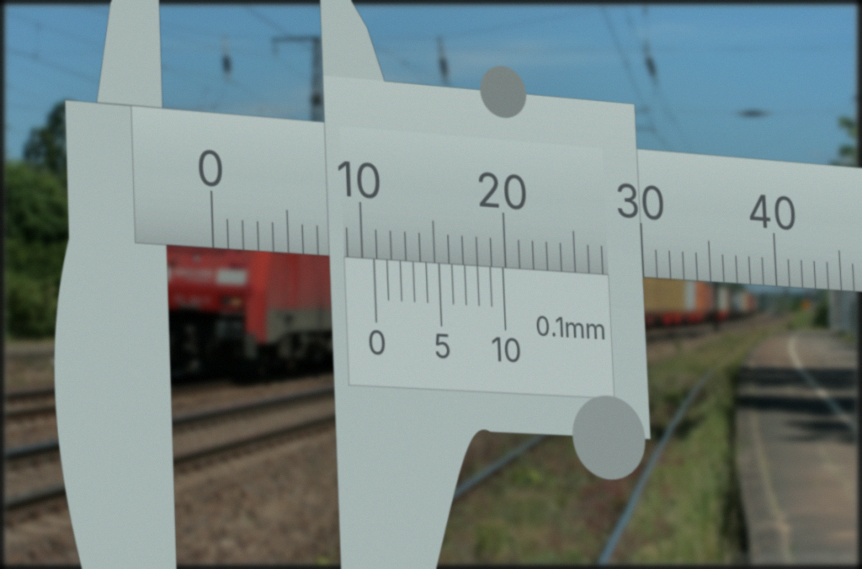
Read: 10.8mm
